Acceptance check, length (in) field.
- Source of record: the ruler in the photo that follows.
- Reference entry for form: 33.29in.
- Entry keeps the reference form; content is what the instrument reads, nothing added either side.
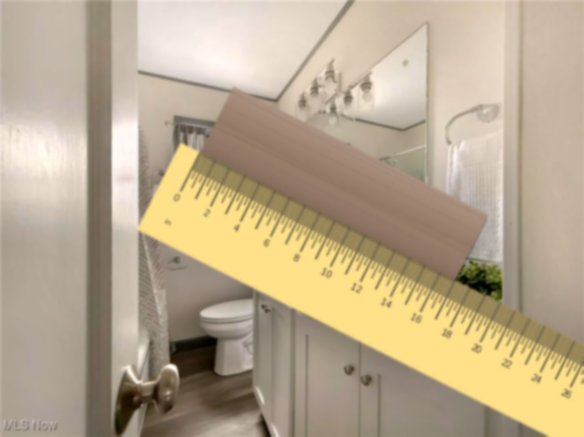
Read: 17in
